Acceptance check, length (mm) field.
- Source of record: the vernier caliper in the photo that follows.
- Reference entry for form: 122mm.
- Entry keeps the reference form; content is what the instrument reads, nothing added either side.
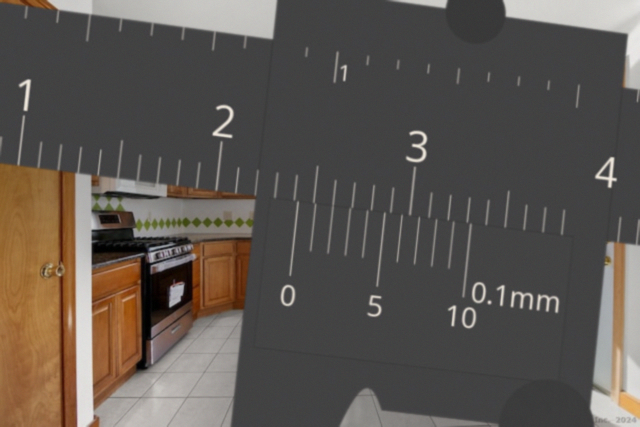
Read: 24.2mm
